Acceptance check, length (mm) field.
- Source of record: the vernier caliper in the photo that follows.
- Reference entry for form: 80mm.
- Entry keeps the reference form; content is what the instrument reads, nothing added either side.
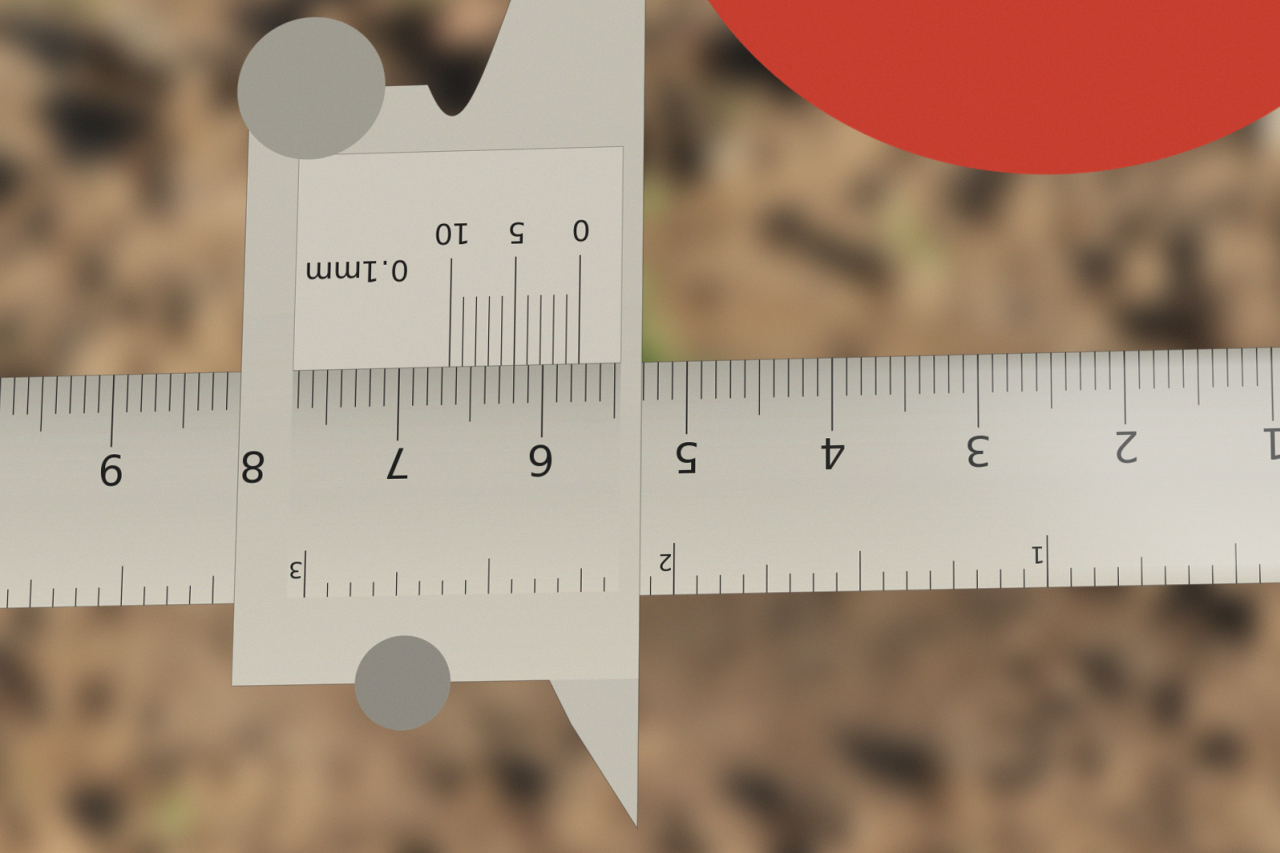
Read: 57.5mm
